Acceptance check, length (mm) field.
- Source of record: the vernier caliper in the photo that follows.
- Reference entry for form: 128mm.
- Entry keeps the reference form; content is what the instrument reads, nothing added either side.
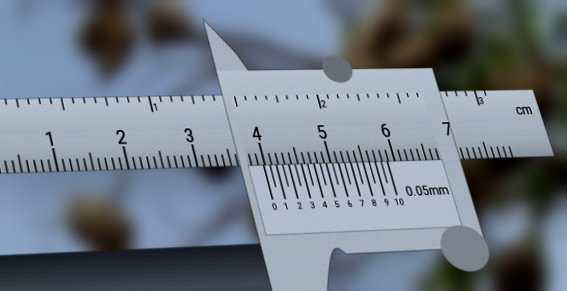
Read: 39.8mm
